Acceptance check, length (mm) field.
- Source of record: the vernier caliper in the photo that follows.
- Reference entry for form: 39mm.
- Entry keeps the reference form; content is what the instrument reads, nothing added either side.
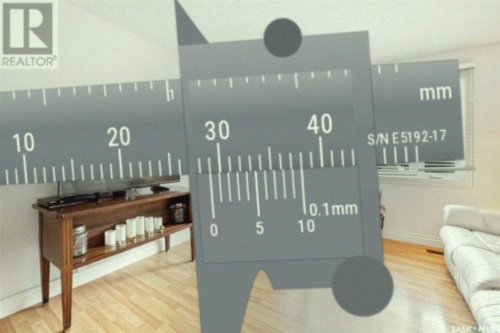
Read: 29.0mm
